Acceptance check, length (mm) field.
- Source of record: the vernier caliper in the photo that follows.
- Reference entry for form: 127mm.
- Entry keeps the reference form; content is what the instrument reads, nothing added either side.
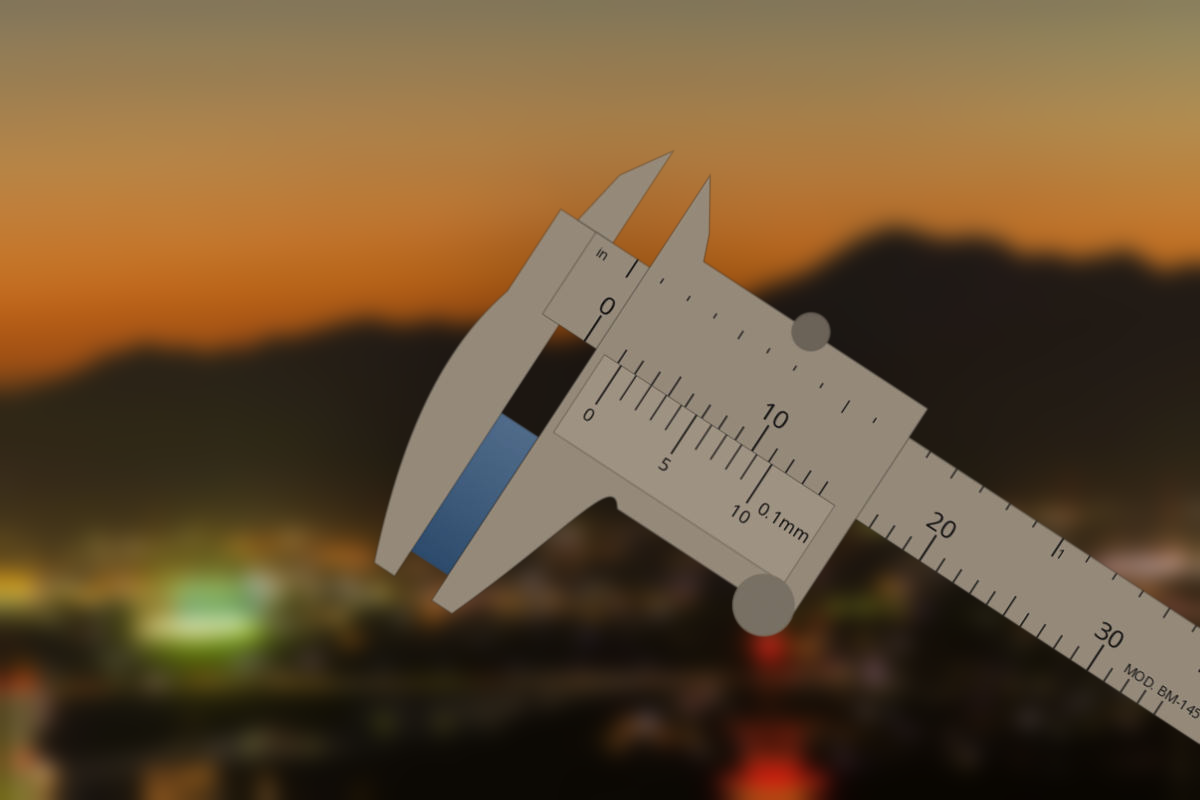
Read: 2.2mm
